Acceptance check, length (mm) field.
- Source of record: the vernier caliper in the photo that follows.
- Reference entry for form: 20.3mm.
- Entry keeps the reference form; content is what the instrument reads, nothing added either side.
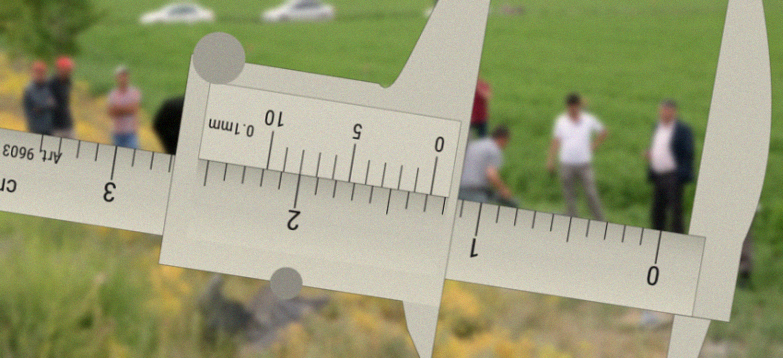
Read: 12.8mm
